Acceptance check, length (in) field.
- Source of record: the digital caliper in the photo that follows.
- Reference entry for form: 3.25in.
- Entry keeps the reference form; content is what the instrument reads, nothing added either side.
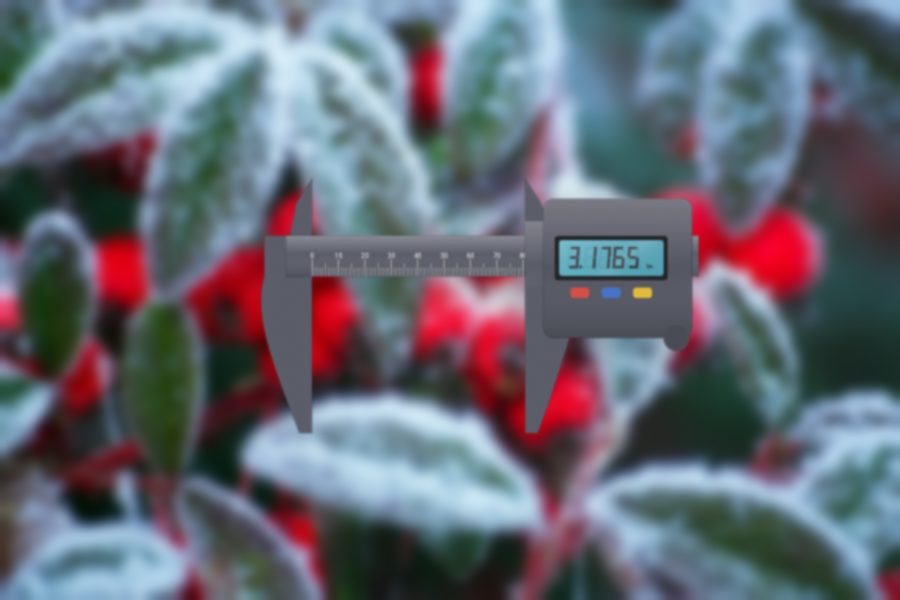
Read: 3.1765in
